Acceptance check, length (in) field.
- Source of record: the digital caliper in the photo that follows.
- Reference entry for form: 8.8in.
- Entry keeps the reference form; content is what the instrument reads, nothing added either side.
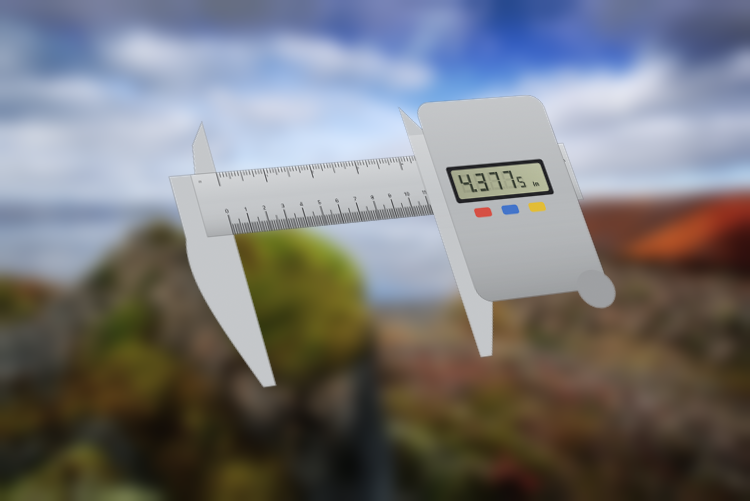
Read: 4.3775in
